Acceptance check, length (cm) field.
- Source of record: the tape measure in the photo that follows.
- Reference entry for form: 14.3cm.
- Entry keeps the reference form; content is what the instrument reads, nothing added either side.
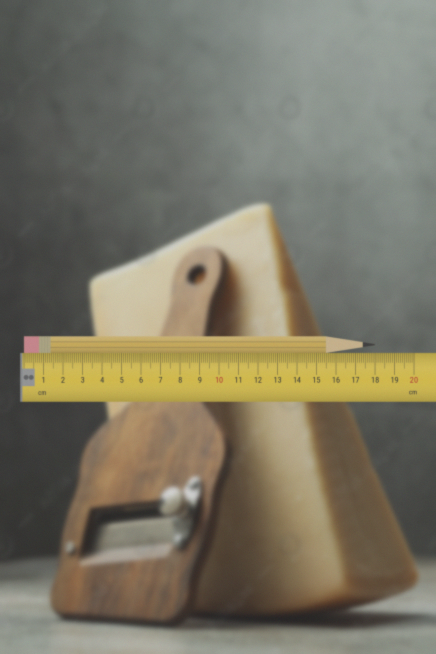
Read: 18cm
